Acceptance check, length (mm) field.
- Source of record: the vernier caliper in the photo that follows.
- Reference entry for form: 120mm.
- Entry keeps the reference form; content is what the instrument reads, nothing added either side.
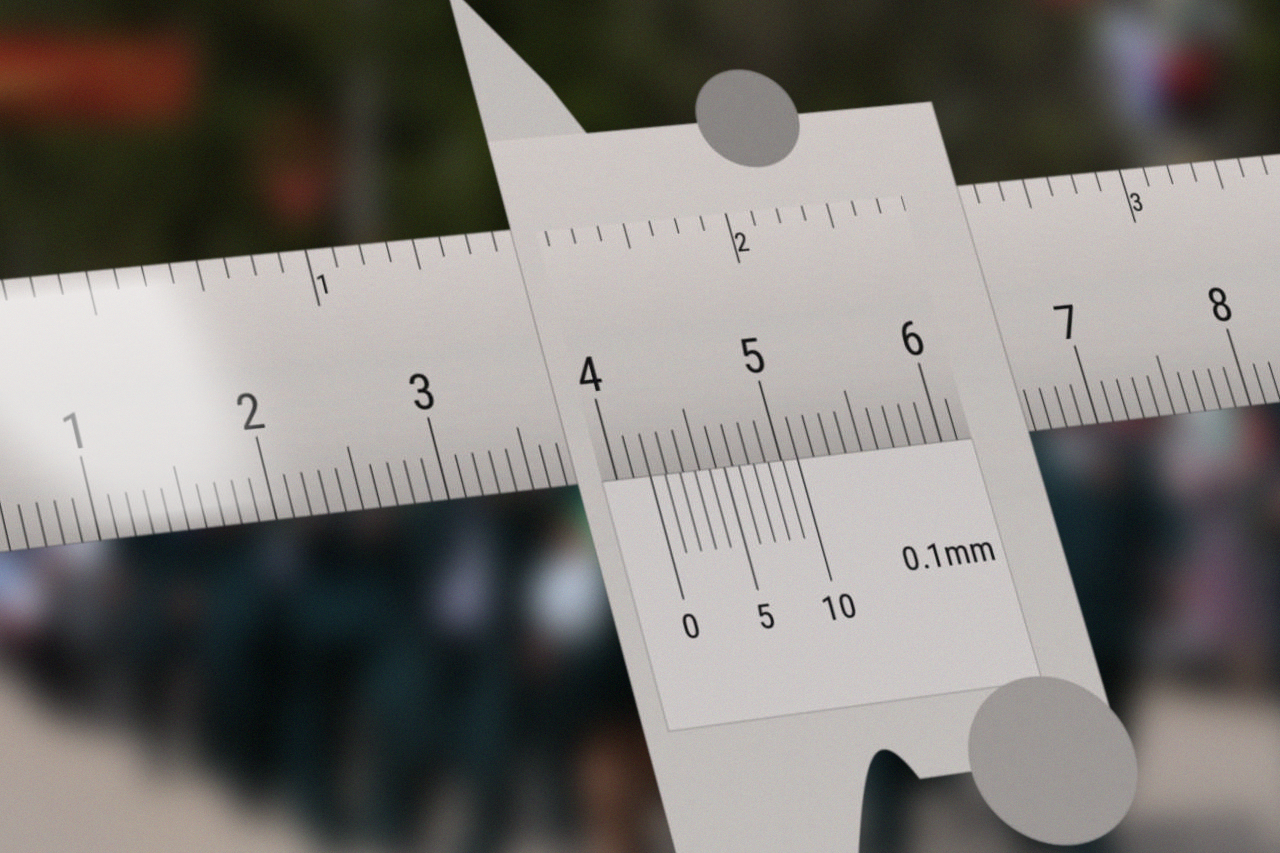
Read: 42.0mm
